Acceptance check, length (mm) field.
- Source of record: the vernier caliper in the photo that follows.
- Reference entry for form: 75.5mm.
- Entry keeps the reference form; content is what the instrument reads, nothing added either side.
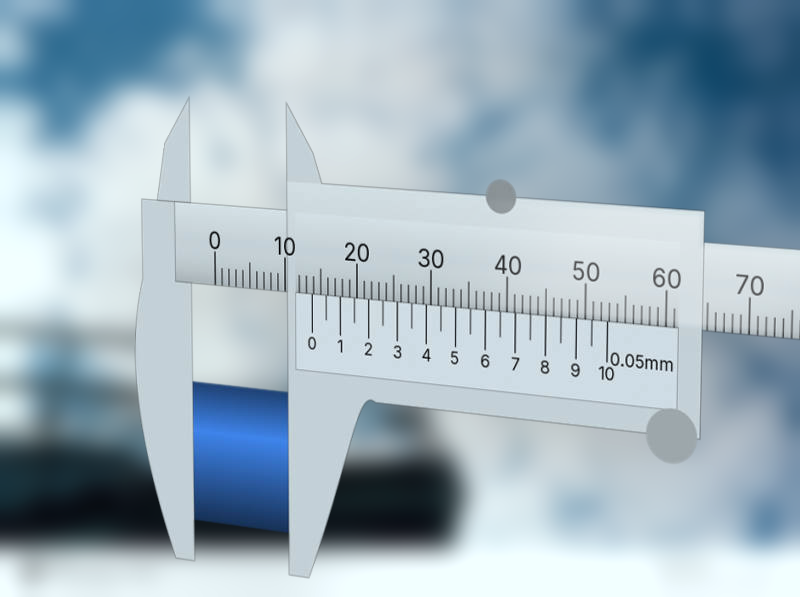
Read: 13.8mm
